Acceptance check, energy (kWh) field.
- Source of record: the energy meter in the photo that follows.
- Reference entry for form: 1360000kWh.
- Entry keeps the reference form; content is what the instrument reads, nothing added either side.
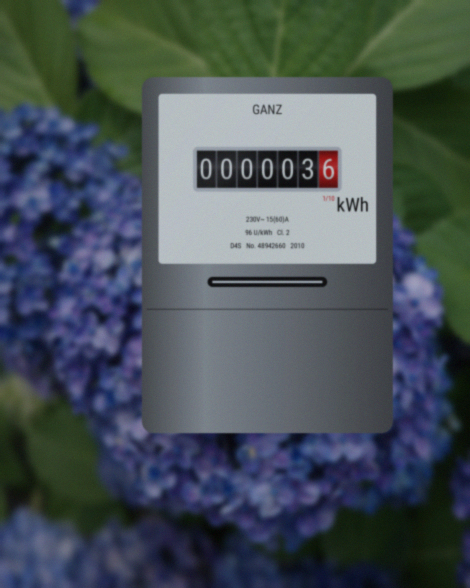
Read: 3.6kWh
